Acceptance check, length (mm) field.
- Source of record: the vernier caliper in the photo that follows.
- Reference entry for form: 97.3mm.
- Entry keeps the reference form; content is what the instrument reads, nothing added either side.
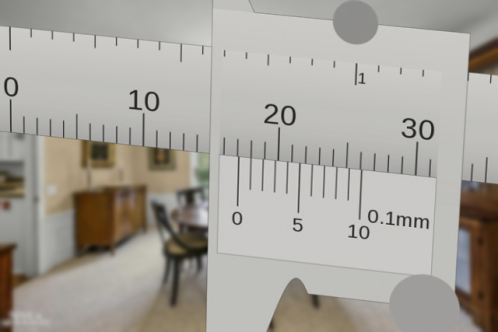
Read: 17.1mm
